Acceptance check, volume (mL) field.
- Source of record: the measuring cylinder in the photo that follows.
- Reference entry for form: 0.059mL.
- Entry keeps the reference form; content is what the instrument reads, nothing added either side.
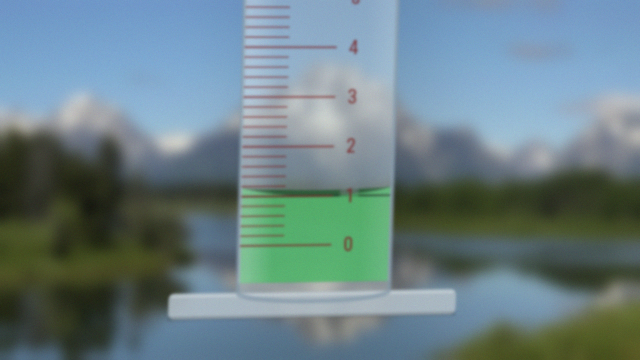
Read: 1mL
